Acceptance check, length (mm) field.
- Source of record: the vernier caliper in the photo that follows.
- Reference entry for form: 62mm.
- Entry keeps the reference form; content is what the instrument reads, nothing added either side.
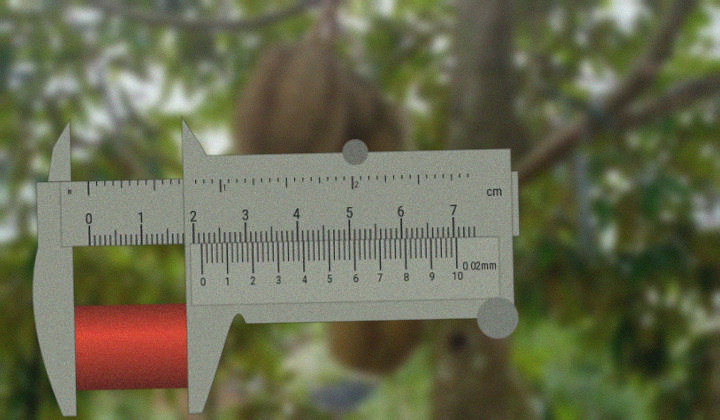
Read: 21.5mm
